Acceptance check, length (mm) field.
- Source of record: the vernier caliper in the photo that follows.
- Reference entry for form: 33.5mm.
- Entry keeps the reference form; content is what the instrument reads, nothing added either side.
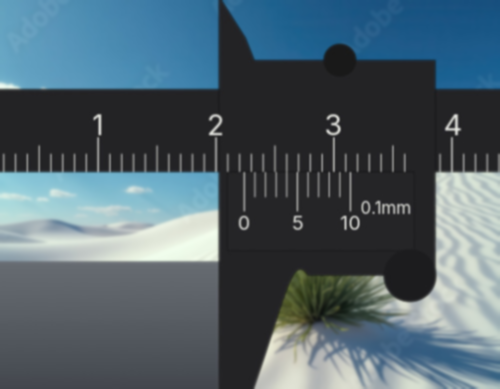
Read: 22.4mm
